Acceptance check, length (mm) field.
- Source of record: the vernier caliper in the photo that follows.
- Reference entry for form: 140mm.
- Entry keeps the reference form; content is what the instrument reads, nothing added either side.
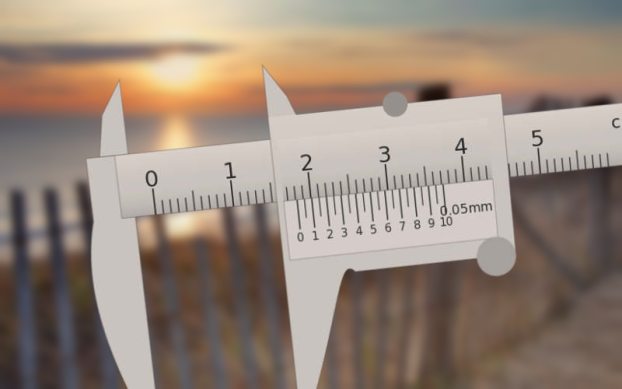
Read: 18.2mm
